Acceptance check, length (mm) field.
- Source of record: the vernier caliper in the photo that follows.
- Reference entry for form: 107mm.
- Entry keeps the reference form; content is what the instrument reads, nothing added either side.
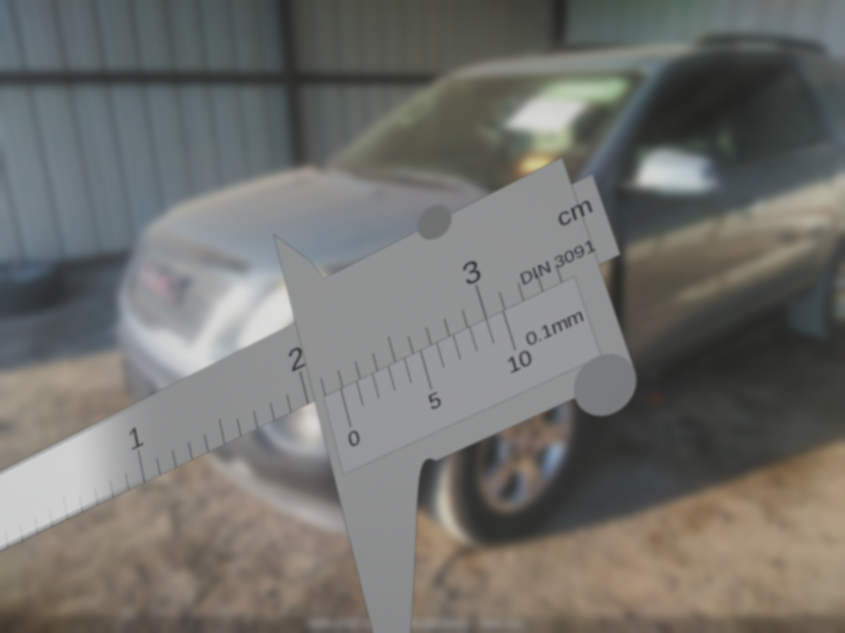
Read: 21.9mm
